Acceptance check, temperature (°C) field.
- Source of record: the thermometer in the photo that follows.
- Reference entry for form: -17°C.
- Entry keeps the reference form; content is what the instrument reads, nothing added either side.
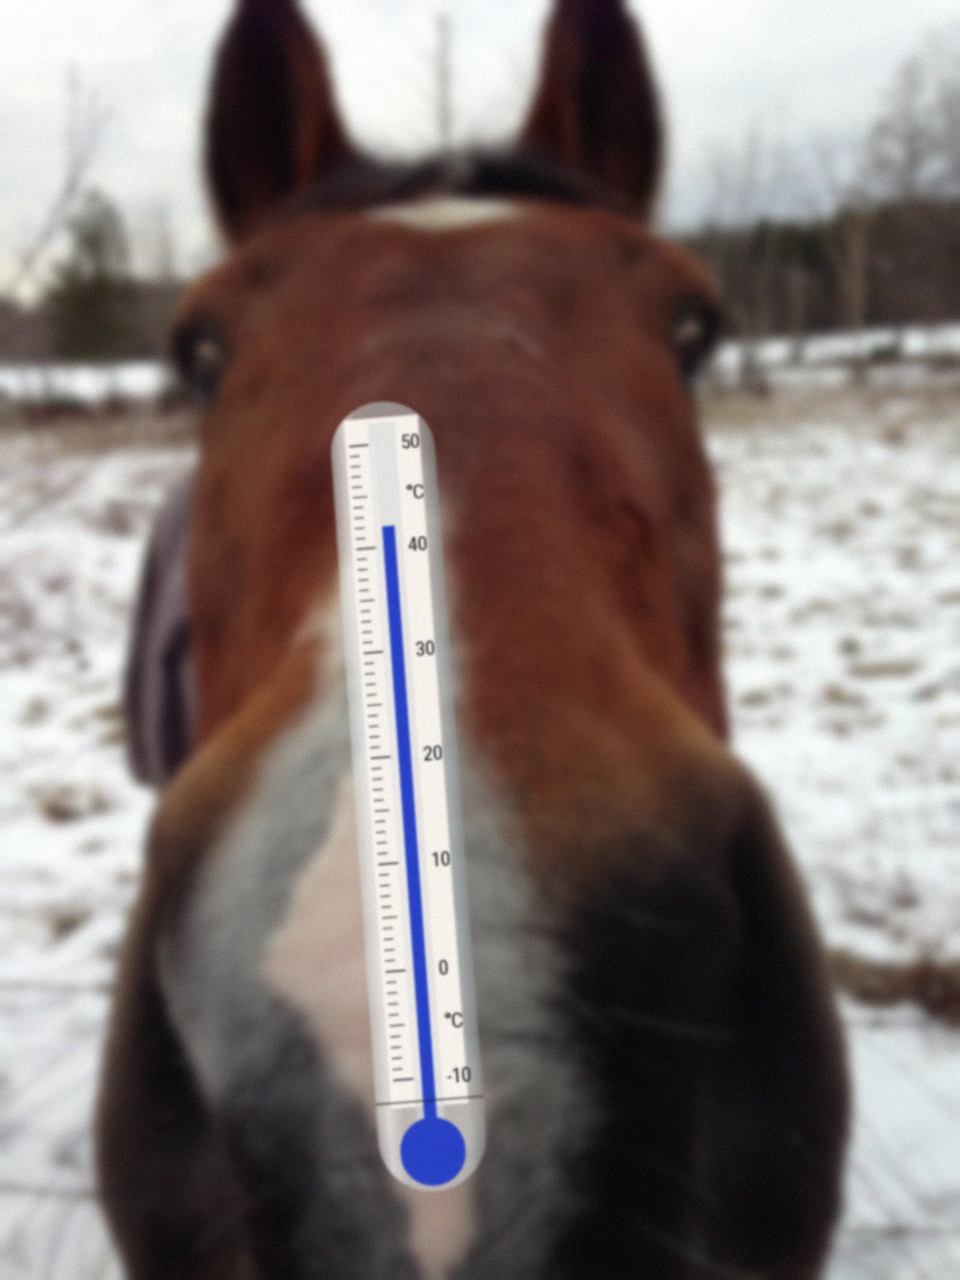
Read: 42°C
